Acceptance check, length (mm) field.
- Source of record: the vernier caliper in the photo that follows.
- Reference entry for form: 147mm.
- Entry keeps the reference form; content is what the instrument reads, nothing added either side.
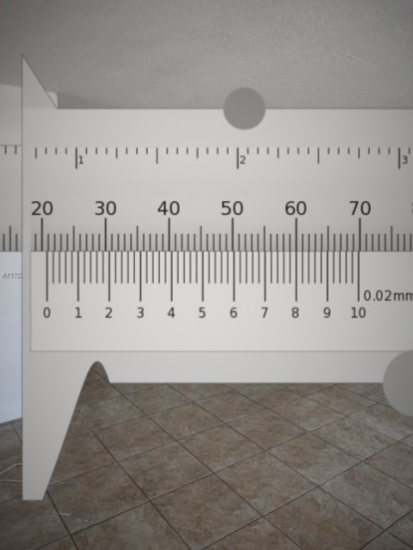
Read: 20.8mm
